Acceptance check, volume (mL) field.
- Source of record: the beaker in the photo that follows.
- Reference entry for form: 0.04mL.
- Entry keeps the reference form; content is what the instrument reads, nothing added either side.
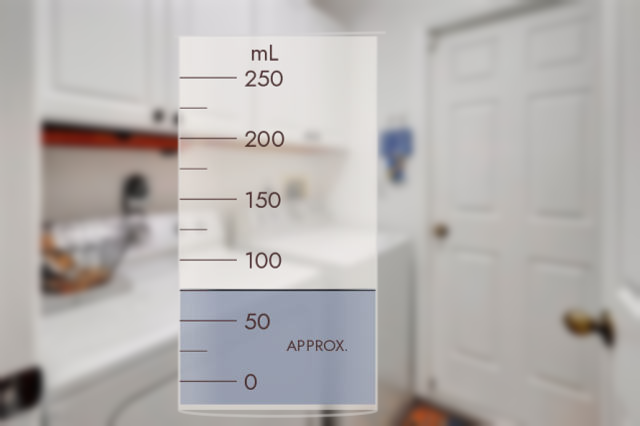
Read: 75mL
